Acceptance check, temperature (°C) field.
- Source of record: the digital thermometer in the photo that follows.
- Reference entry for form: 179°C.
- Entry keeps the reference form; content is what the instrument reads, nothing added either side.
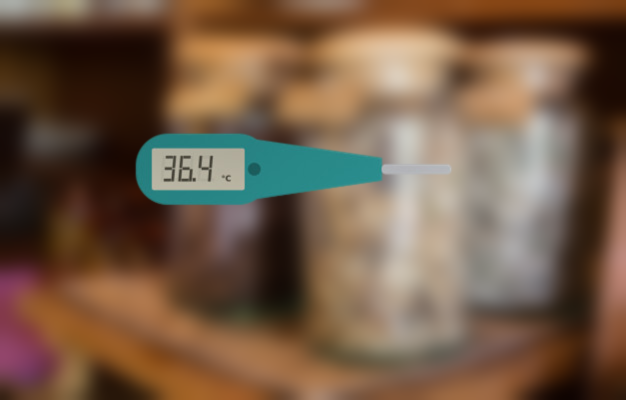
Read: 36.4°C
